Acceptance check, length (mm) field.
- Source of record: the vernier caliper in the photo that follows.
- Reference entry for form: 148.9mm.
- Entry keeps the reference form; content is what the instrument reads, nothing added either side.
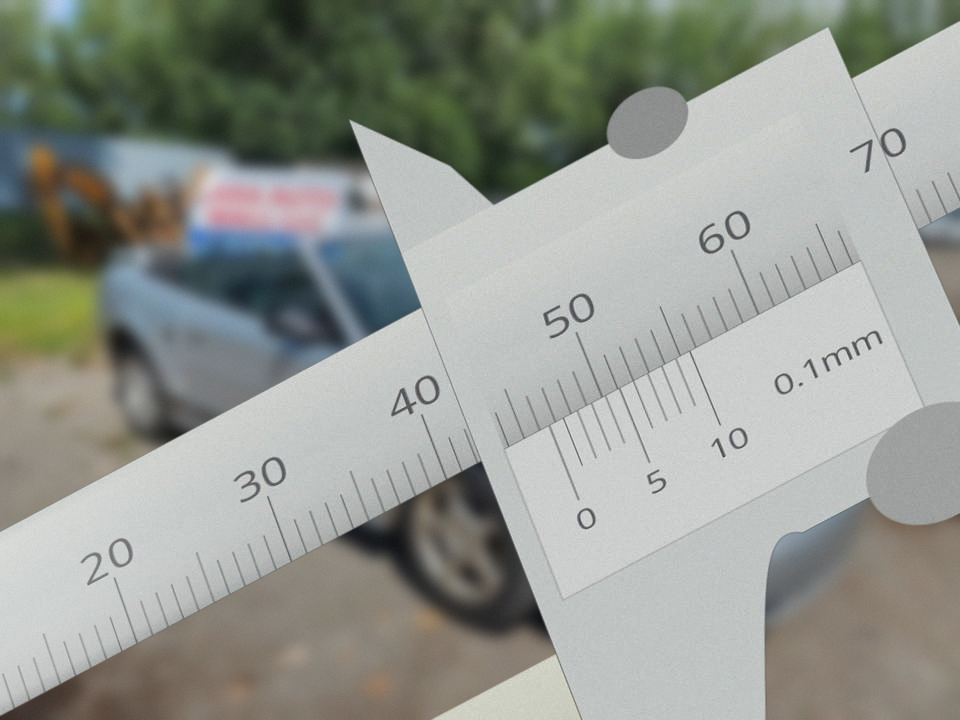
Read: 46.6mm
